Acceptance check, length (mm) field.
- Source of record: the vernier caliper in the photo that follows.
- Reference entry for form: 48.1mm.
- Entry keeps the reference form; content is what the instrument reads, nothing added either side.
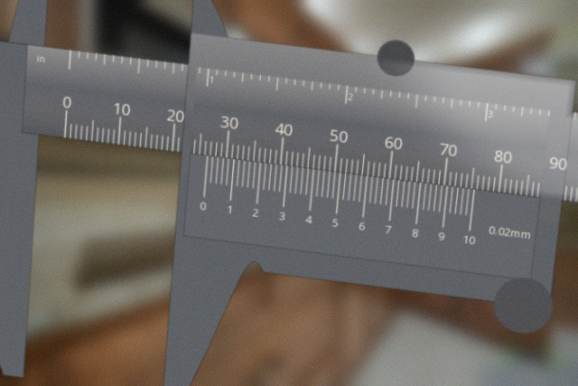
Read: 26.5mm
